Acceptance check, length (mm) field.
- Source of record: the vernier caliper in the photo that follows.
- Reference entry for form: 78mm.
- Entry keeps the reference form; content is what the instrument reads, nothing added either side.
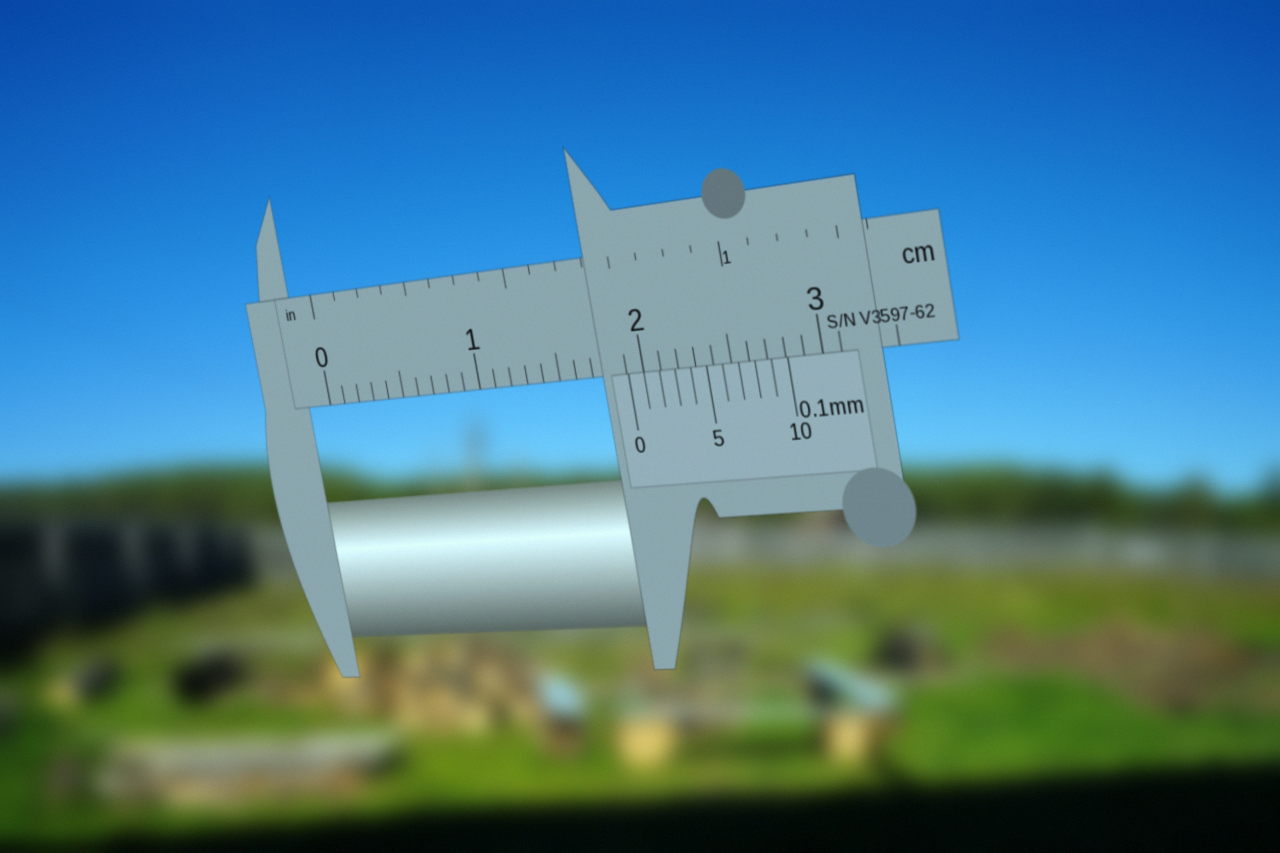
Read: 19.1mm
